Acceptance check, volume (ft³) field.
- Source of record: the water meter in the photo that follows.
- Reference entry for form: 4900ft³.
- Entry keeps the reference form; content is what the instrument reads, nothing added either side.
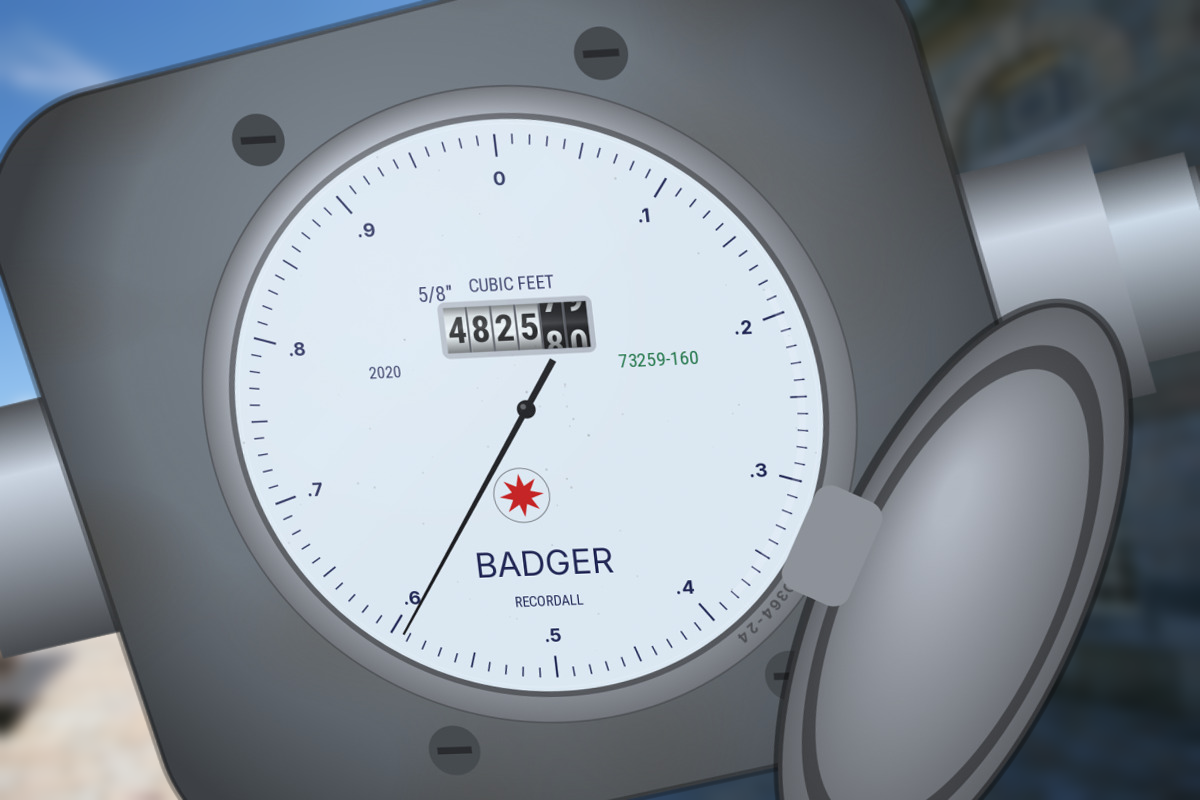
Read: 482579.59ft³
